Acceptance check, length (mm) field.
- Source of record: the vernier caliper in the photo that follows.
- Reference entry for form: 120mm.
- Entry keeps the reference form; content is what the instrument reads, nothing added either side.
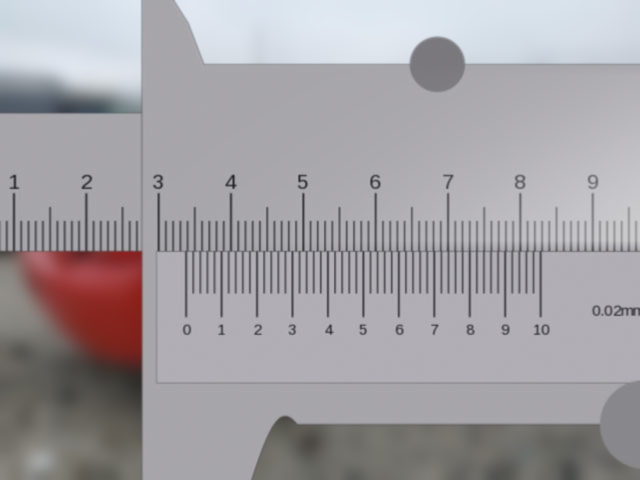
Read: 33.8mm
